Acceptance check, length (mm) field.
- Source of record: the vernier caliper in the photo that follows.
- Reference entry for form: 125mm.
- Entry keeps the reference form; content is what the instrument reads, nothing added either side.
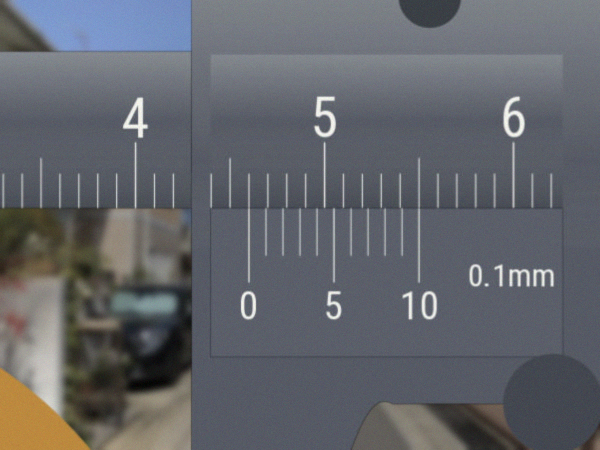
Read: 46.0mm
